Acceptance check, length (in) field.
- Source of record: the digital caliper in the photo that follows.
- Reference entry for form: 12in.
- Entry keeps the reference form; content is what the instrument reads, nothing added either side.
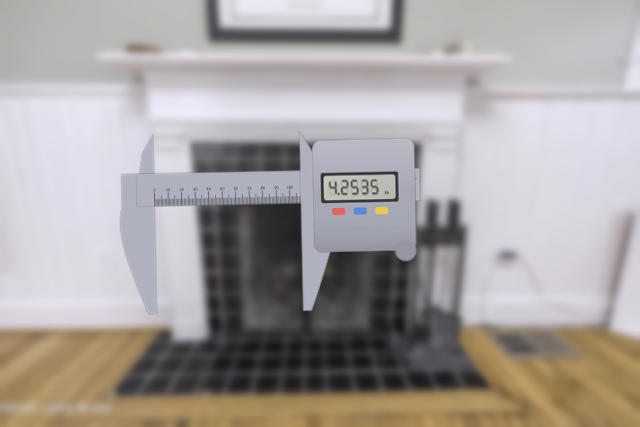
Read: 4.2535in
